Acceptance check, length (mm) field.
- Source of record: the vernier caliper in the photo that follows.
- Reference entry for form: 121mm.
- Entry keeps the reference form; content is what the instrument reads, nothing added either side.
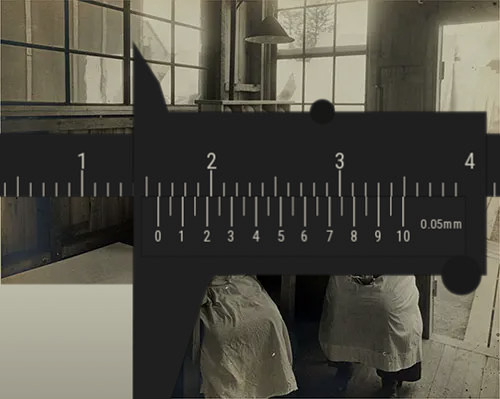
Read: 15.9mm
